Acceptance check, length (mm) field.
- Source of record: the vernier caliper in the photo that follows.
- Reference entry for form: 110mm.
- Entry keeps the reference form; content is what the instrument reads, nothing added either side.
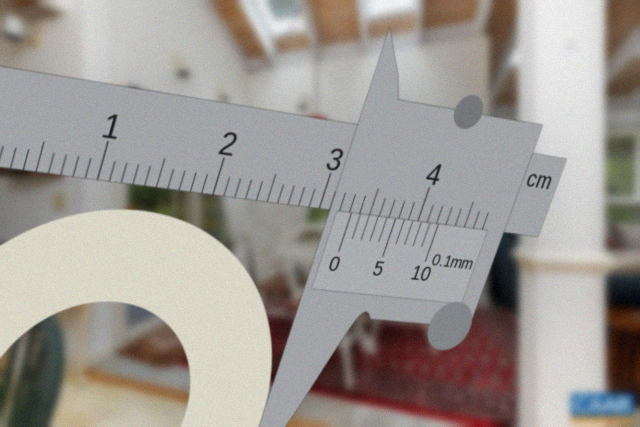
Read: 33.2mm
